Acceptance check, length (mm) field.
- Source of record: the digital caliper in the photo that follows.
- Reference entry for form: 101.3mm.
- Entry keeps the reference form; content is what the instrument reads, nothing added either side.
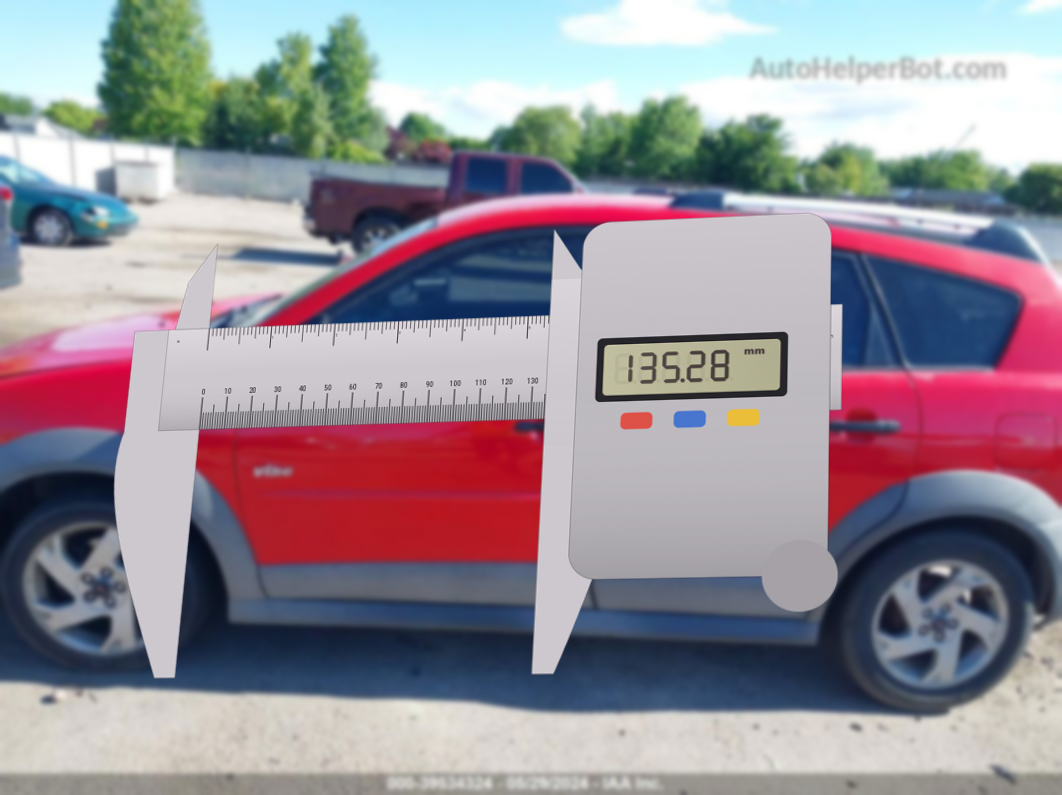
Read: 135.28mm
